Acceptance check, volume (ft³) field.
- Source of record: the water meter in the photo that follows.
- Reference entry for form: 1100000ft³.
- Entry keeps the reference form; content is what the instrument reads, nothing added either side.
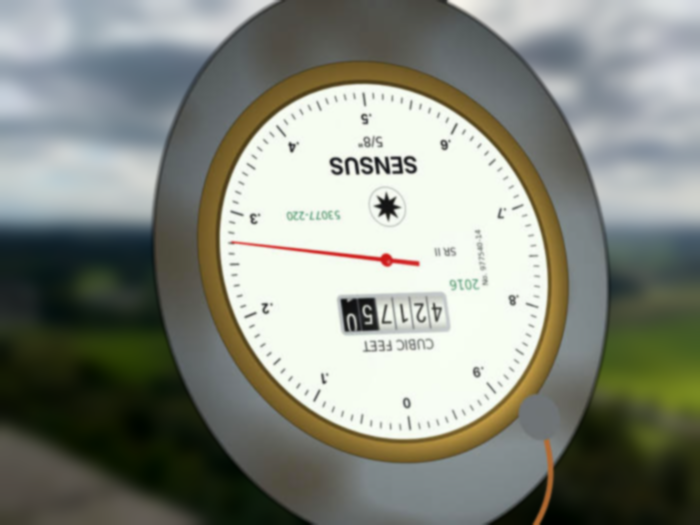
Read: 421750.27ft³
